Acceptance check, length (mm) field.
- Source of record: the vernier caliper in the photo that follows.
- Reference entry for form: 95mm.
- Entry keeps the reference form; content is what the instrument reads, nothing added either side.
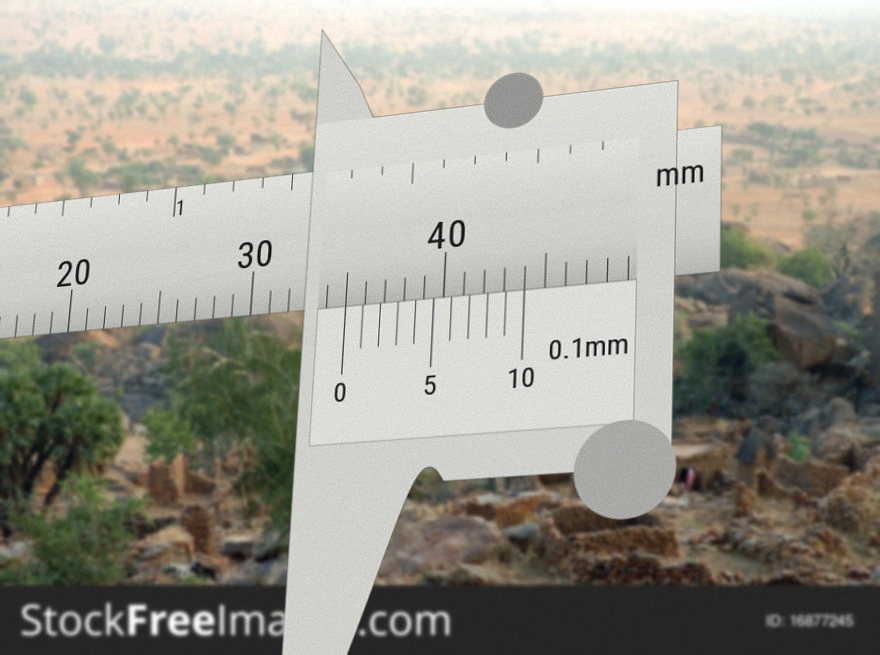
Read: 35.0mm
